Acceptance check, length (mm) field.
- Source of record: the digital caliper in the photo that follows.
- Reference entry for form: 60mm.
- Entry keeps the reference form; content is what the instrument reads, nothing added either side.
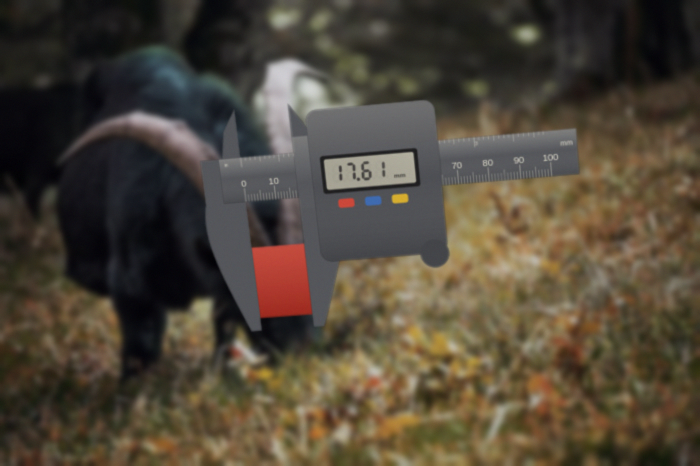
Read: 17.61mm
